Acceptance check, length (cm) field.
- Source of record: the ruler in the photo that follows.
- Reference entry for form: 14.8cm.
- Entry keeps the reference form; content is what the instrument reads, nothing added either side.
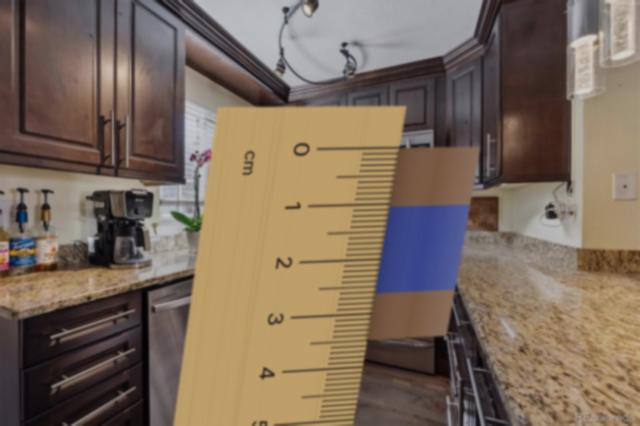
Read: 3.5cm
